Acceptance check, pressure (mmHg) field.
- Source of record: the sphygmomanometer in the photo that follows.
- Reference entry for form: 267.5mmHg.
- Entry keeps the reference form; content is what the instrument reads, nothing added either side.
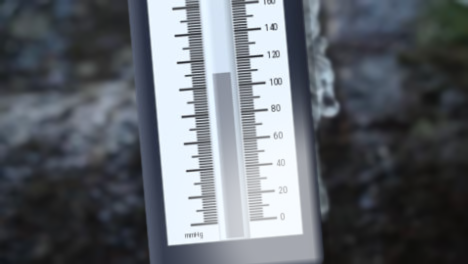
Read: 110mmHg
